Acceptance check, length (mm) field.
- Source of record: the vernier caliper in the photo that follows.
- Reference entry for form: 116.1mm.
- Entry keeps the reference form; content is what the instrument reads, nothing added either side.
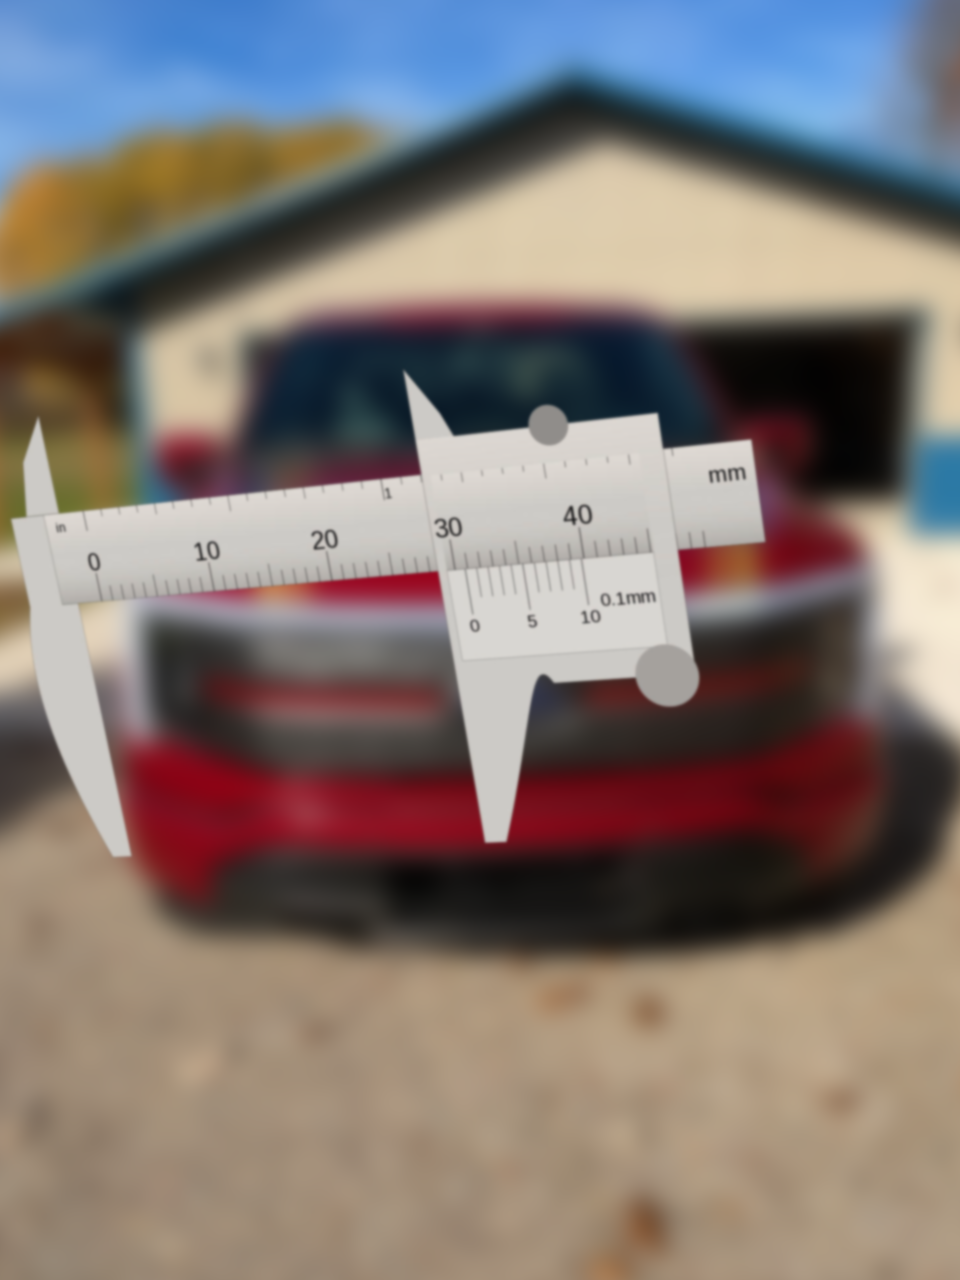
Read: 30.8mm
